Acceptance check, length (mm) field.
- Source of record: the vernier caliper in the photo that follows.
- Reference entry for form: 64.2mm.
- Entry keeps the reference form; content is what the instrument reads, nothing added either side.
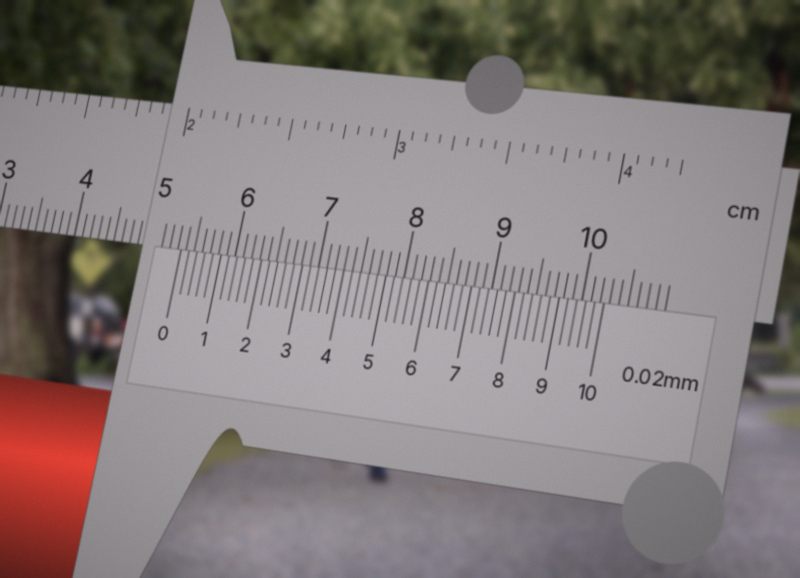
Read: 53.4mm
